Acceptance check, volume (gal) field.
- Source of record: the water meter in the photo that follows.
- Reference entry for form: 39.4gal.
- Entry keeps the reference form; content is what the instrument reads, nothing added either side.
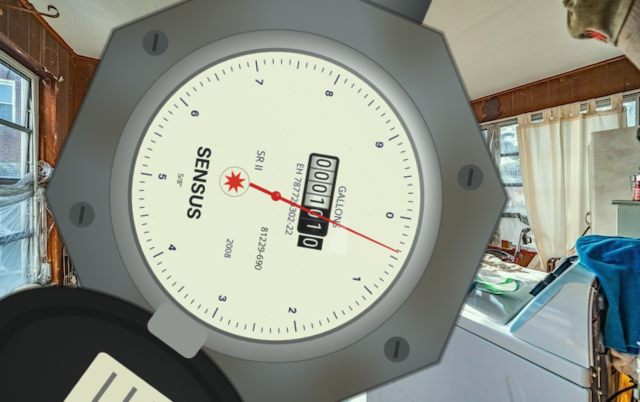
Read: 1010.4gal
